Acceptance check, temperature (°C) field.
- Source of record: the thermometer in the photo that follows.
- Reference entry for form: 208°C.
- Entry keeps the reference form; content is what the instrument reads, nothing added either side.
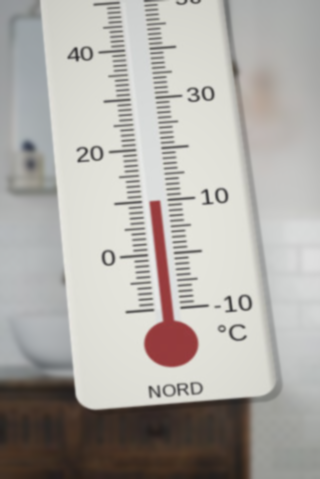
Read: 10°C
